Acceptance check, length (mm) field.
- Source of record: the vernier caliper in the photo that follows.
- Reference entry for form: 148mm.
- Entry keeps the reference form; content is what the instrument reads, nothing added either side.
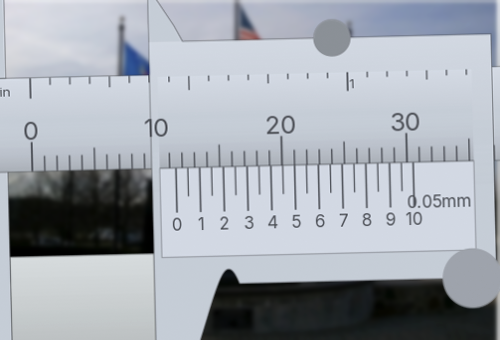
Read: 11.5mm
